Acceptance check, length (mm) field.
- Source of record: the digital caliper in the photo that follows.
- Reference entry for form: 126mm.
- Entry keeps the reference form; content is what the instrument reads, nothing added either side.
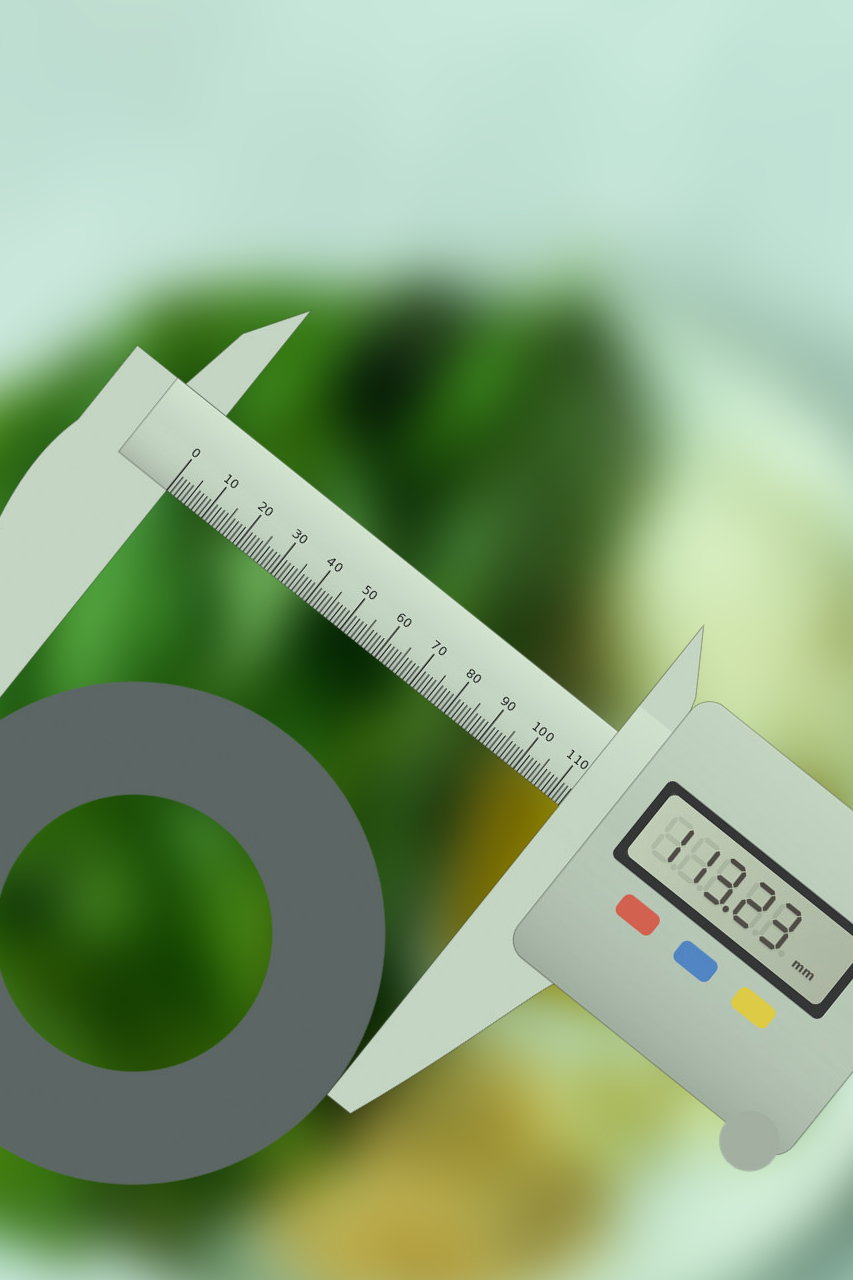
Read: 113.23mm
